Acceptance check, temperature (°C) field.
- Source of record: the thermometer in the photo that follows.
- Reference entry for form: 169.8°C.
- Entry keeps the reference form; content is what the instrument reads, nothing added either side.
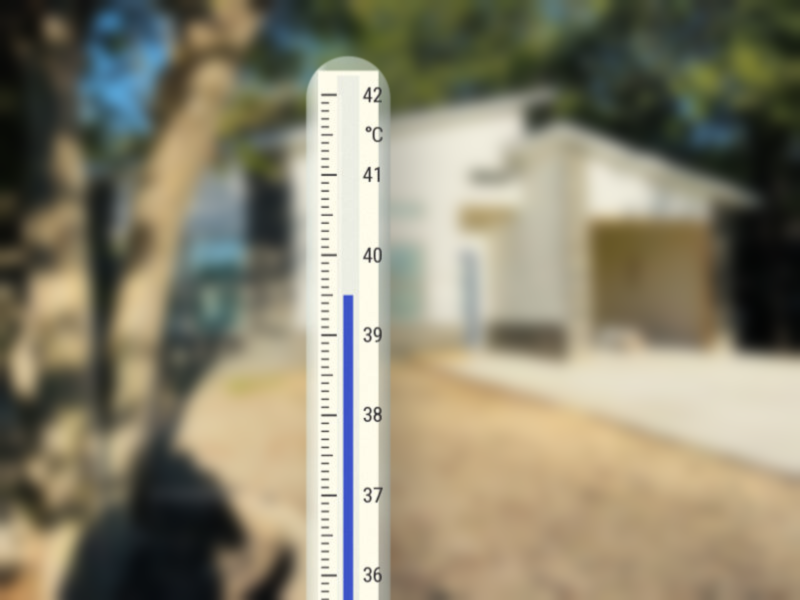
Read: 39.5°C
